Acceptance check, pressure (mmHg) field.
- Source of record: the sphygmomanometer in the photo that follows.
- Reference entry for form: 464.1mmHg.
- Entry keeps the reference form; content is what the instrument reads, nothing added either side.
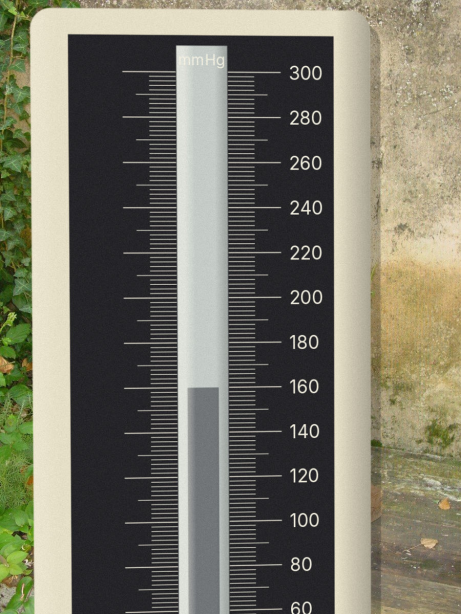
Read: 160mmHg
